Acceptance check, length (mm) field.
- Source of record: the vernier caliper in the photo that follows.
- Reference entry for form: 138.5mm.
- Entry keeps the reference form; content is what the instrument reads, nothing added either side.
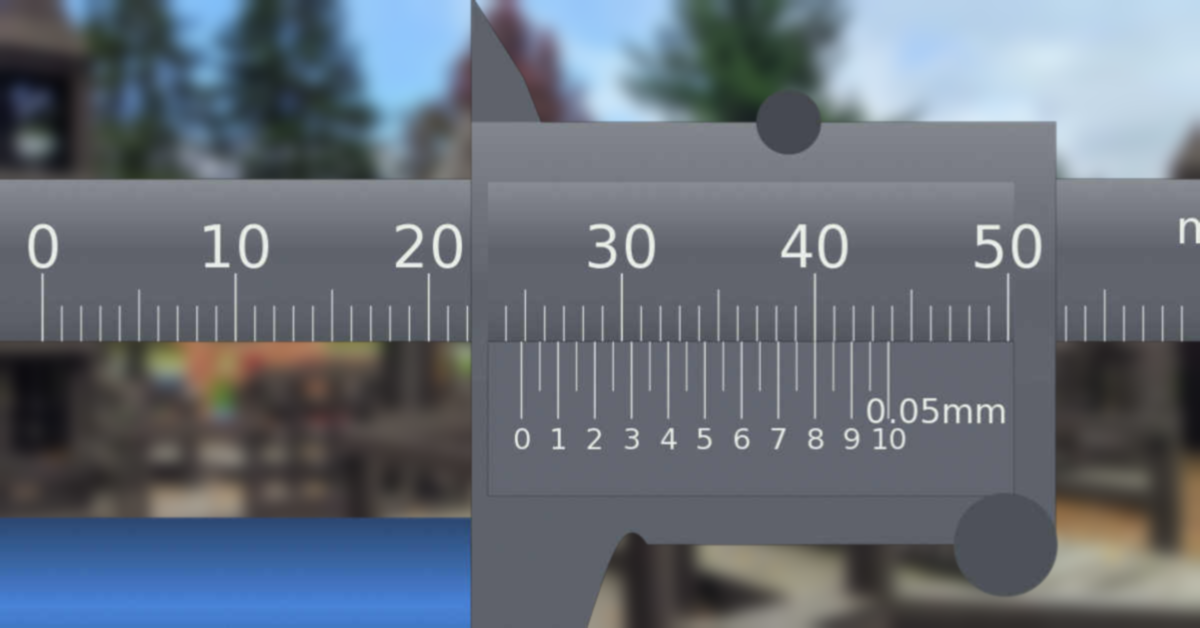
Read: 24.8mm
